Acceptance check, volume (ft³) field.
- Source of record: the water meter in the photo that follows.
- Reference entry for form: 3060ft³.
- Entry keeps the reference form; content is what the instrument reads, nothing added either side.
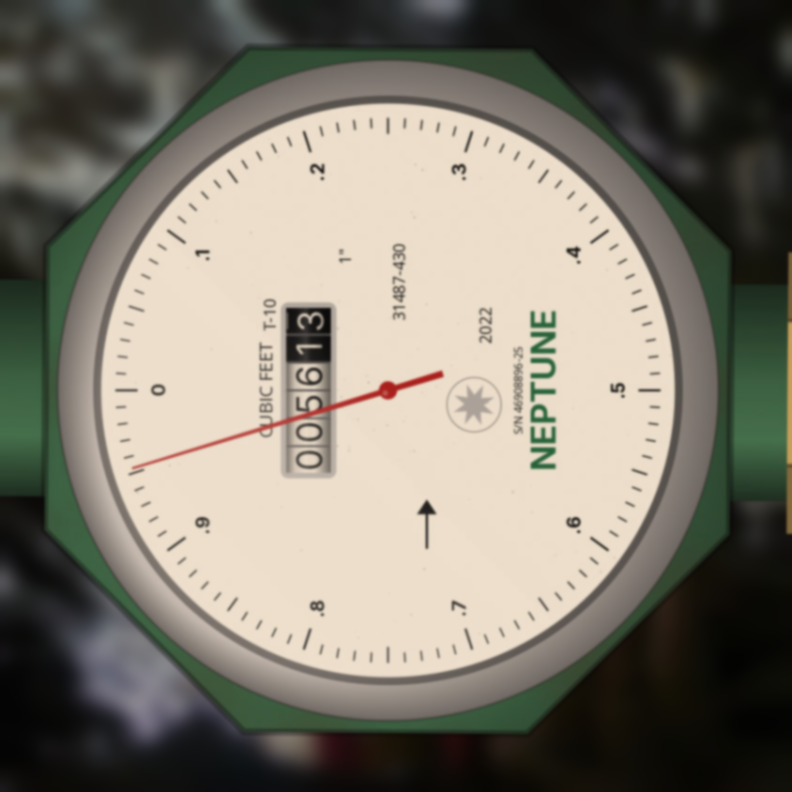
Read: 5612.95ft³
